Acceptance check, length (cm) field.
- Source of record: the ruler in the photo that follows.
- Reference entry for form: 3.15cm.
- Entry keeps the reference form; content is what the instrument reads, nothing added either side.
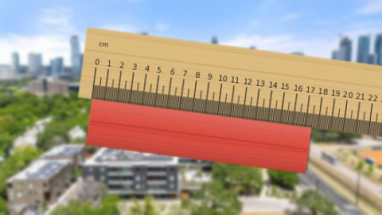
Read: 17.5cm
